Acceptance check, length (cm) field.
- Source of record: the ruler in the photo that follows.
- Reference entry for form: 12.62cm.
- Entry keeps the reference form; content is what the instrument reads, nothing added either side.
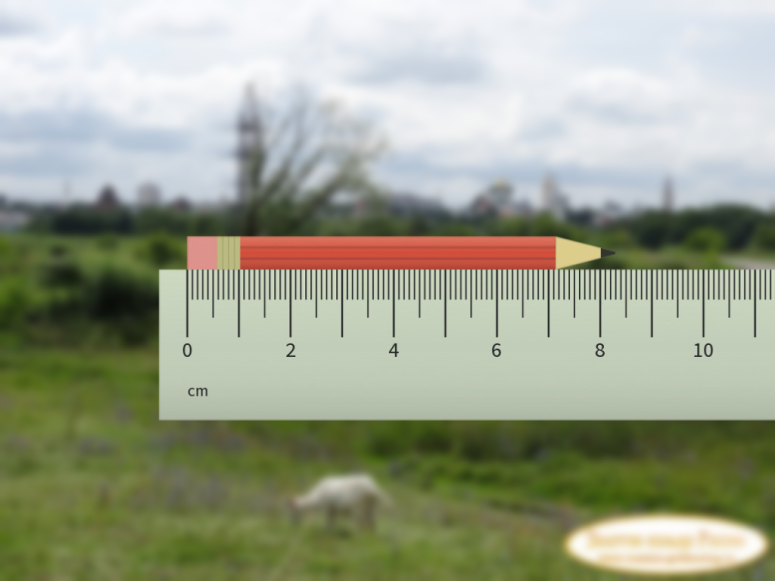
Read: 8.3cm
